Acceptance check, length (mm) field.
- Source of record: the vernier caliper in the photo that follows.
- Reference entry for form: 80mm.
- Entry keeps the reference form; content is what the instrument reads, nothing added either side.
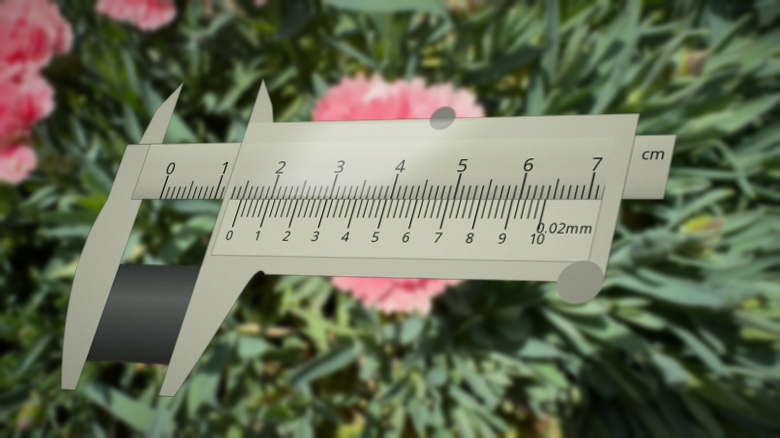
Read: 14.8mm
